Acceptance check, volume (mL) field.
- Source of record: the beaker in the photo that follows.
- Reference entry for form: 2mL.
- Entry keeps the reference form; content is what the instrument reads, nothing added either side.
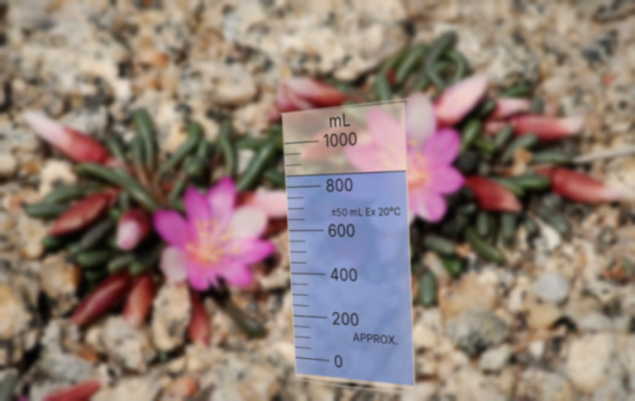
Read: 850mL
